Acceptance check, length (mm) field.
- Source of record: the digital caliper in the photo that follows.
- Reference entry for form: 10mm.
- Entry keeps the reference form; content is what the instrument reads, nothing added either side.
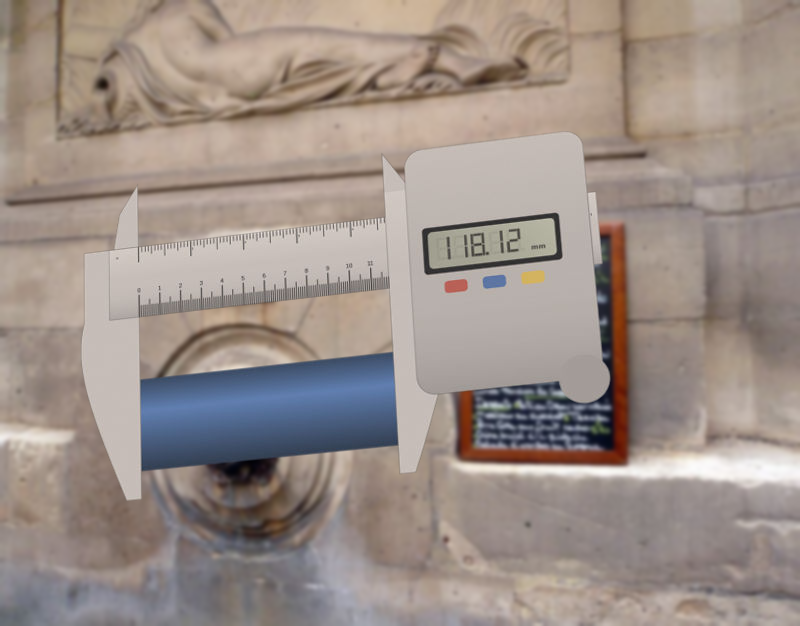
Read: 118.12mm
